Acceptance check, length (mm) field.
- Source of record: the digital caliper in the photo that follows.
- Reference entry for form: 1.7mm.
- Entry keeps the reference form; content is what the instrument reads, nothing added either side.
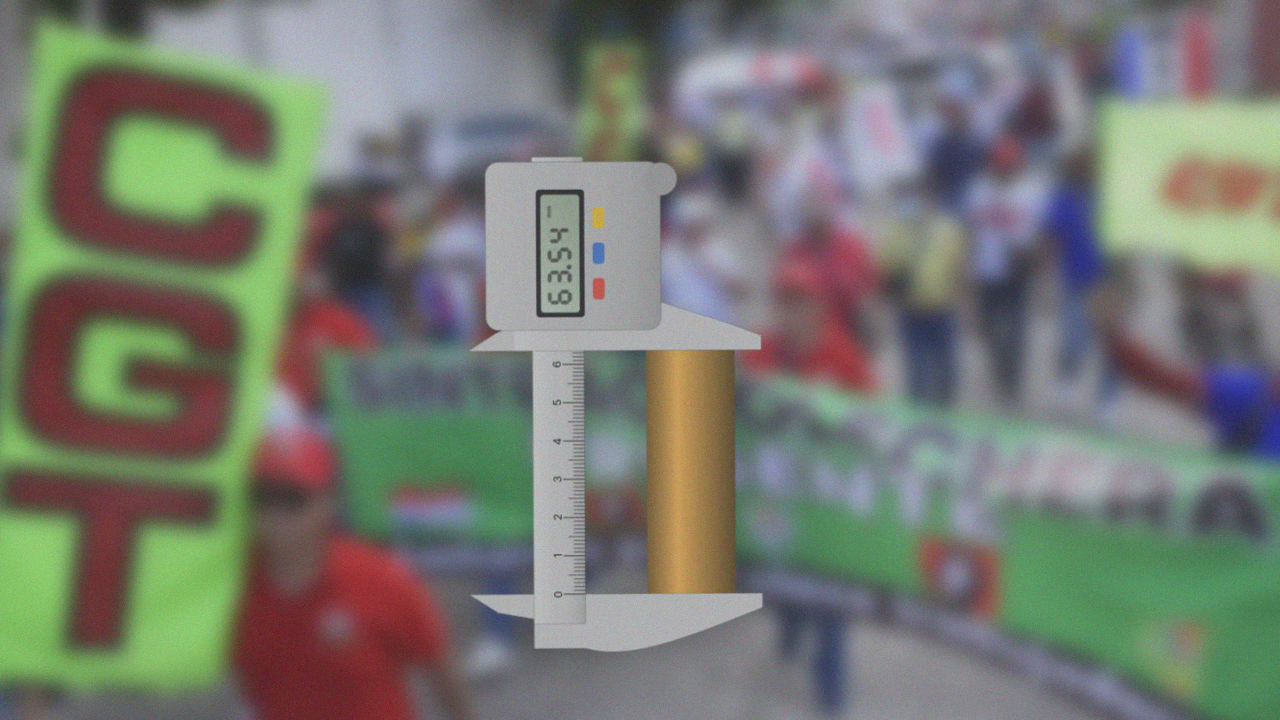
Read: 63.54mm
